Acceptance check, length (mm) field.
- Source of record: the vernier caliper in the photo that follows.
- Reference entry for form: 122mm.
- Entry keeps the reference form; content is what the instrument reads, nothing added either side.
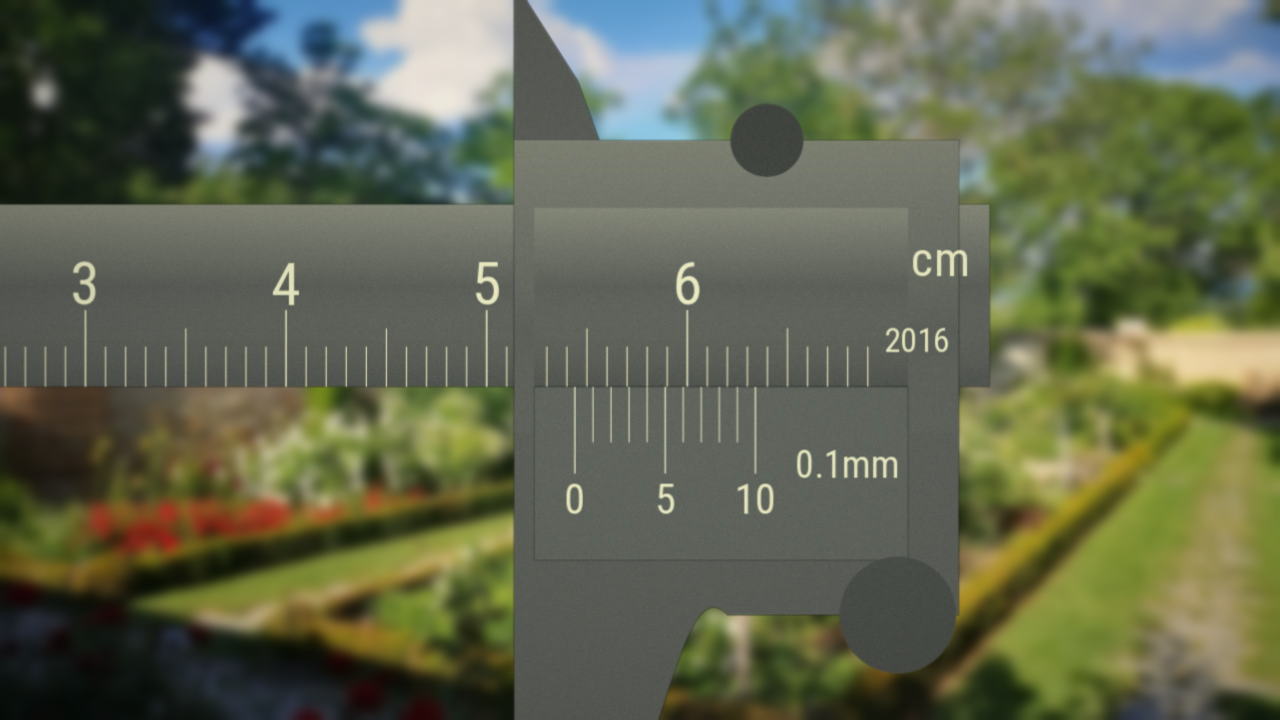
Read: 54.4mm
